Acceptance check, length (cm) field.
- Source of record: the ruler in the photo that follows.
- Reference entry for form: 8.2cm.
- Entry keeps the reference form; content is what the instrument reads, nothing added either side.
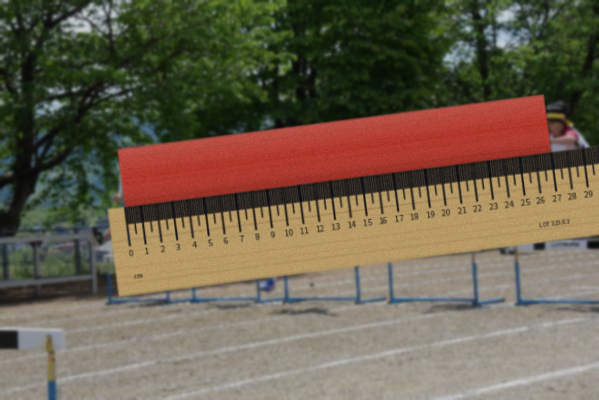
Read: 27cm
